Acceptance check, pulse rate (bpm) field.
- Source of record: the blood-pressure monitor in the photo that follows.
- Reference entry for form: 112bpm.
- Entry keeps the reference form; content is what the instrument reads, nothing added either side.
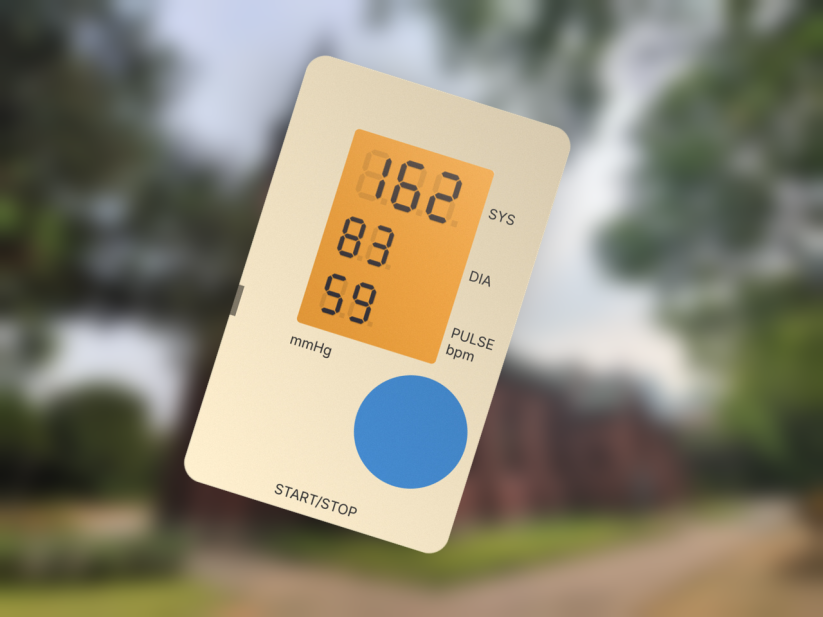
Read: 59bpm
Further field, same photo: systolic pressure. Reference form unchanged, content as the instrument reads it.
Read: 162mmHg
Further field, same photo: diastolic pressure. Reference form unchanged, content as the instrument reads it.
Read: 83mmHg
